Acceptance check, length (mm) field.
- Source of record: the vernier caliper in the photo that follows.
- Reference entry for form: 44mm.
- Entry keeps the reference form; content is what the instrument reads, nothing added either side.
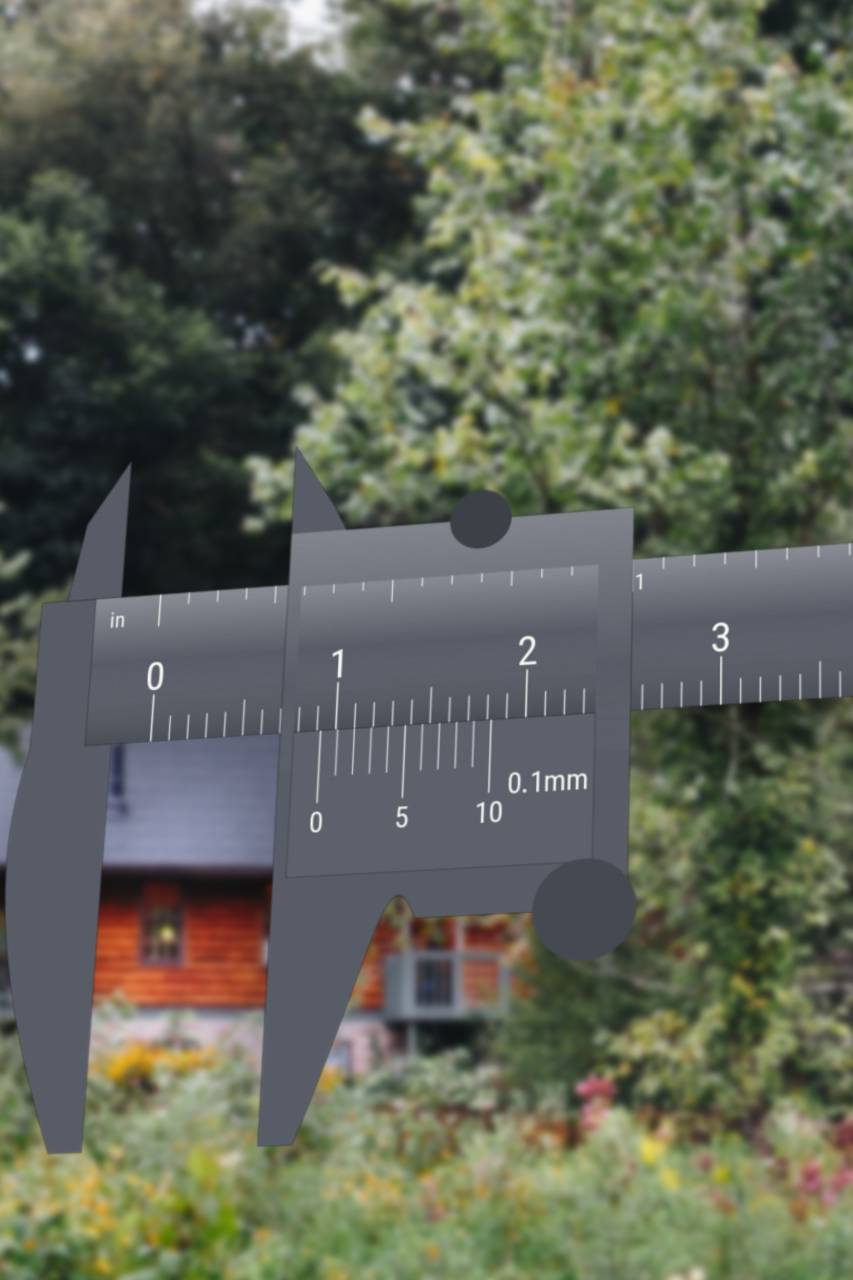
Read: 9.2mm
